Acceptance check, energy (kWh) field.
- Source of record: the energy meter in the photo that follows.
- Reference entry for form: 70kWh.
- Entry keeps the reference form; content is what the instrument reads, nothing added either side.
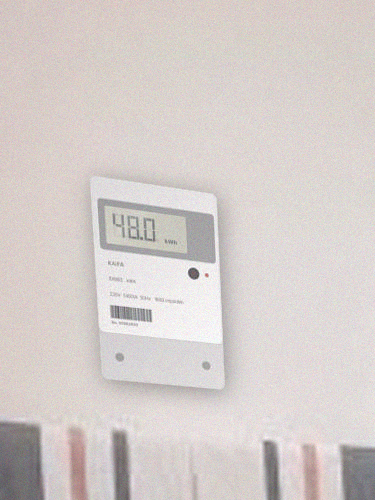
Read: 48.0kWh
